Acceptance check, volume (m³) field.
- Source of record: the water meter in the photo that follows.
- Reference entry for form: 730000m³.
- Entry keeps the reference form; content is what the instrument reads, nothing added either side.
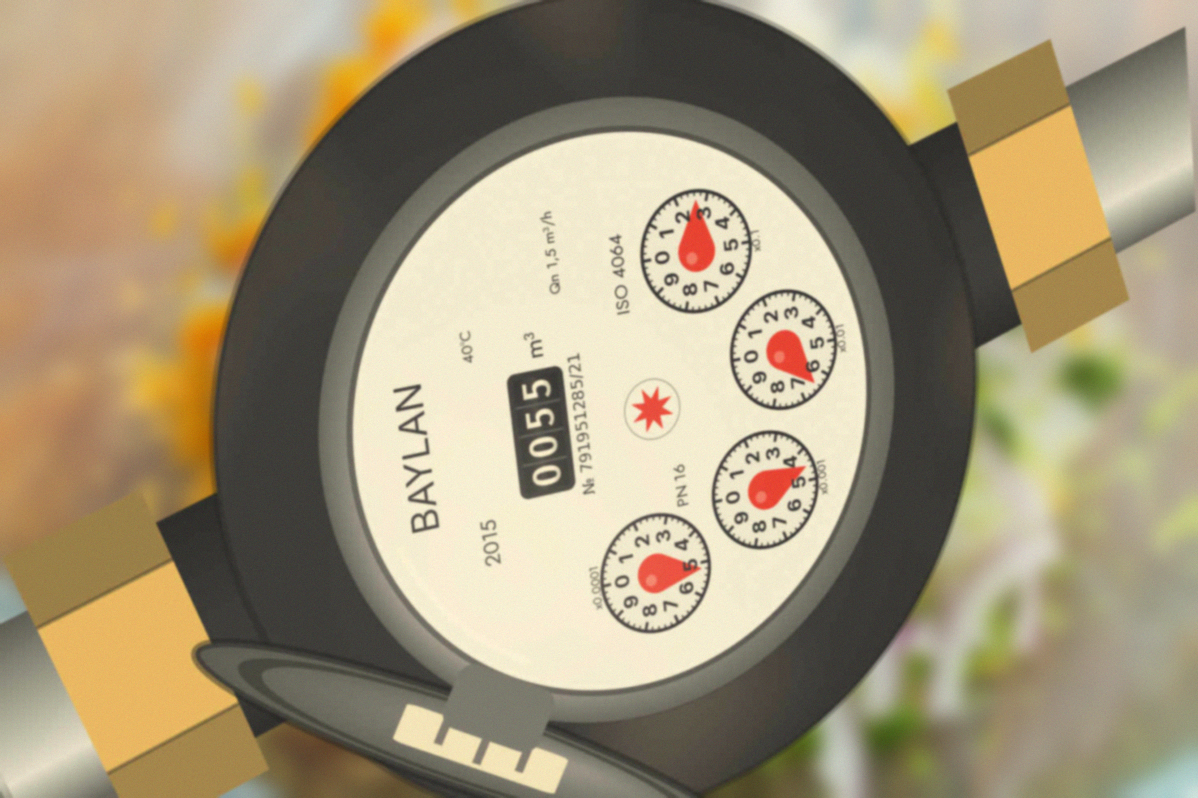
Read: 55.2645m³
